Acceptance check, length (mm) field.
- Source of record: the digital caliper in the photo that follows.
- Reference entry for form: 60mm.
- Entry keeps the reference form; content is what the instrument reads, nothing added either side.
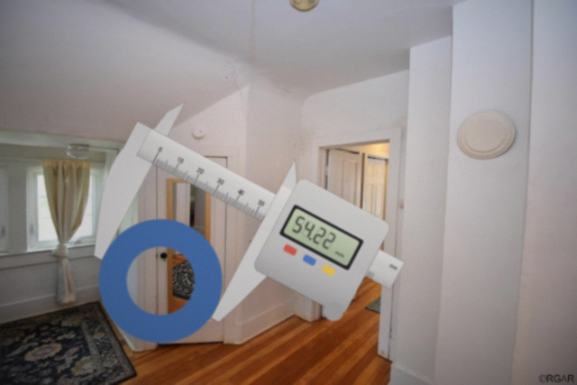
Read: 54.22mm
